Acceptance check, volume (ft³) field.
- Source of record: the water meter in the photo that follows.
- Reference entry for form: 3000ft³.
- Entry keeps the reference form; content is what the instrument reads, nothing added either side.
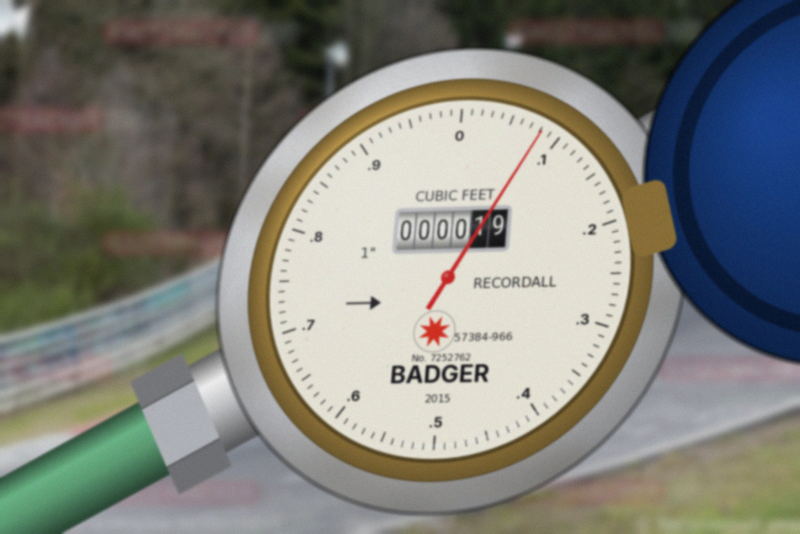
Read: 19.08ft³
